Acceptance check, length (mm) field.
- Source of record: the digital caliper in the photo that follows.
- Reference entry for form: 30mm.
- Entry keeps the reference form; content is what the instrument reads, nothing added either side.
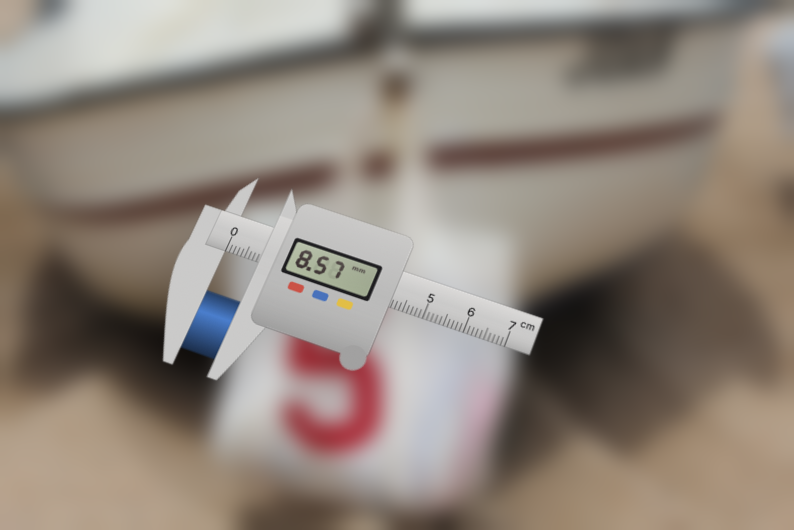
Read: 8.57mm
